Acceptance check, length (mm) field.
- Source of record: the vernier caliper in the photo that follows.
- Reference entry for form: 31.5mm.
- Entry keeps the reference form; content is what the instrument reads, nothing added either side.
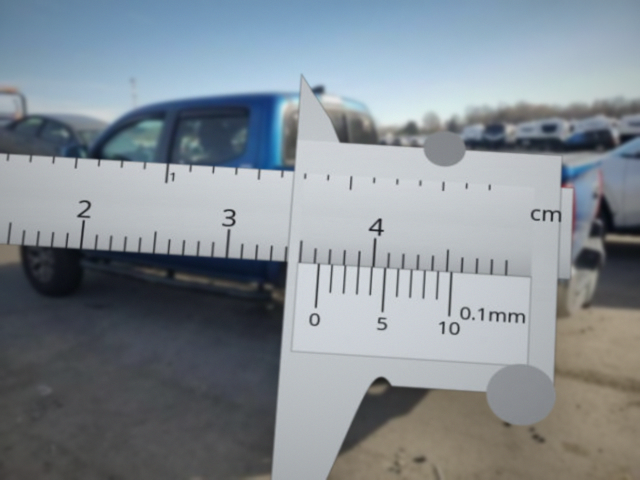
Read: 36.3mm
